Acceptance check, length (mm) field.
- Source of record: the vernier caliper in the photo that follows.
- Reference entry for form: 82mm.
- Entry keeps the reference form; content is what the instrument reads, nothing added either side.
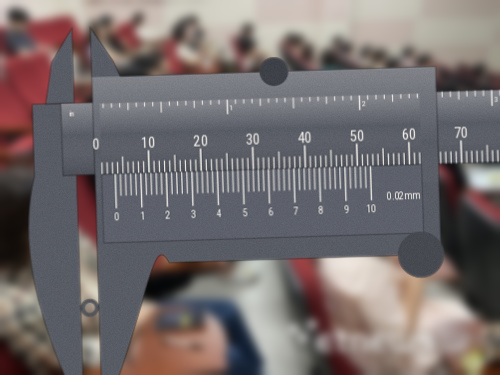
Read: 3.5mm
